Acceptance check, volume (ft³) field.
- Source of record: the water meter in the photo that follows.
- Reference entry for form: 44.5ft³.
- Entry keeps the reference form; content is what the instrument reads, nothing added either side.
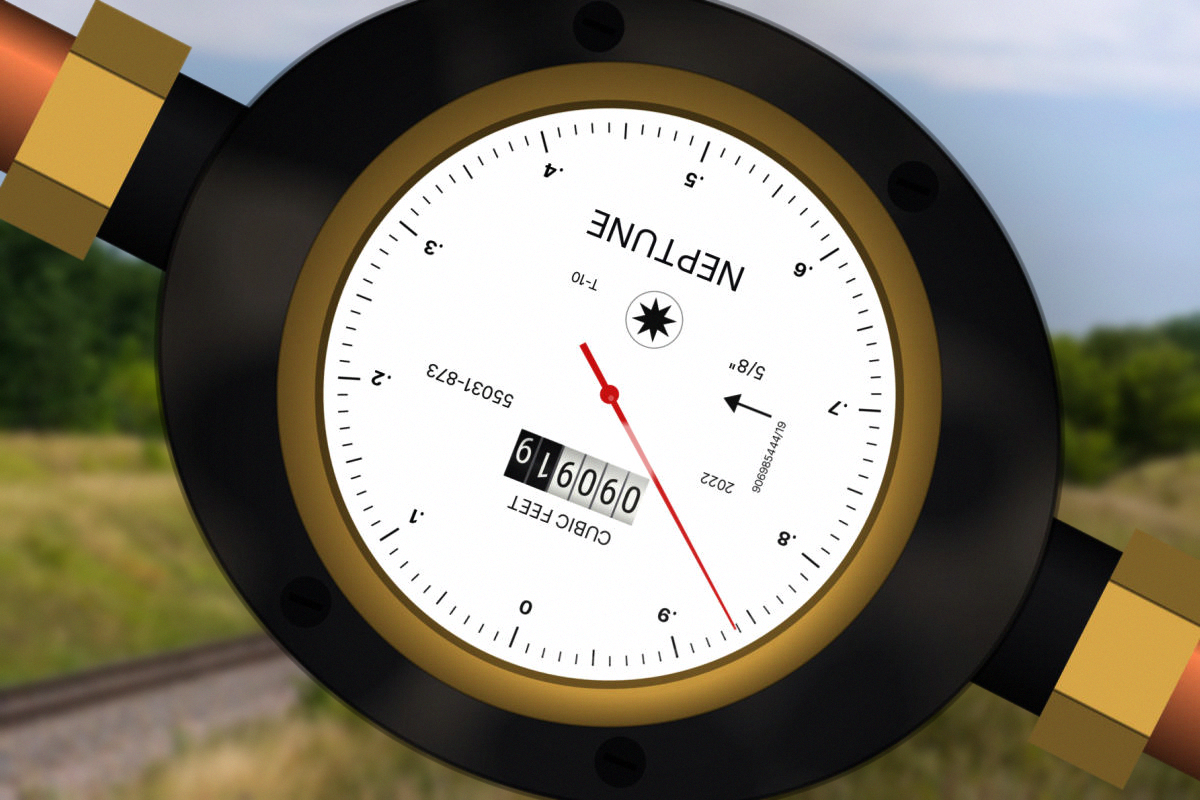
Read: 90918.86ft³
